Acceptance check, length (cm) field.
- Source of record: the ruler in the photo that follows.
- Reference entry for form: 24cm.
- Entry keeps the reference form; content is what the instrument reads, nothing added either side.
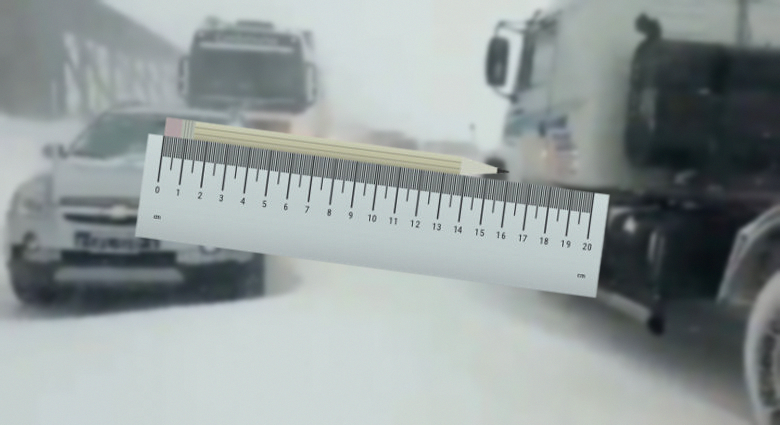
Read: 16cm
